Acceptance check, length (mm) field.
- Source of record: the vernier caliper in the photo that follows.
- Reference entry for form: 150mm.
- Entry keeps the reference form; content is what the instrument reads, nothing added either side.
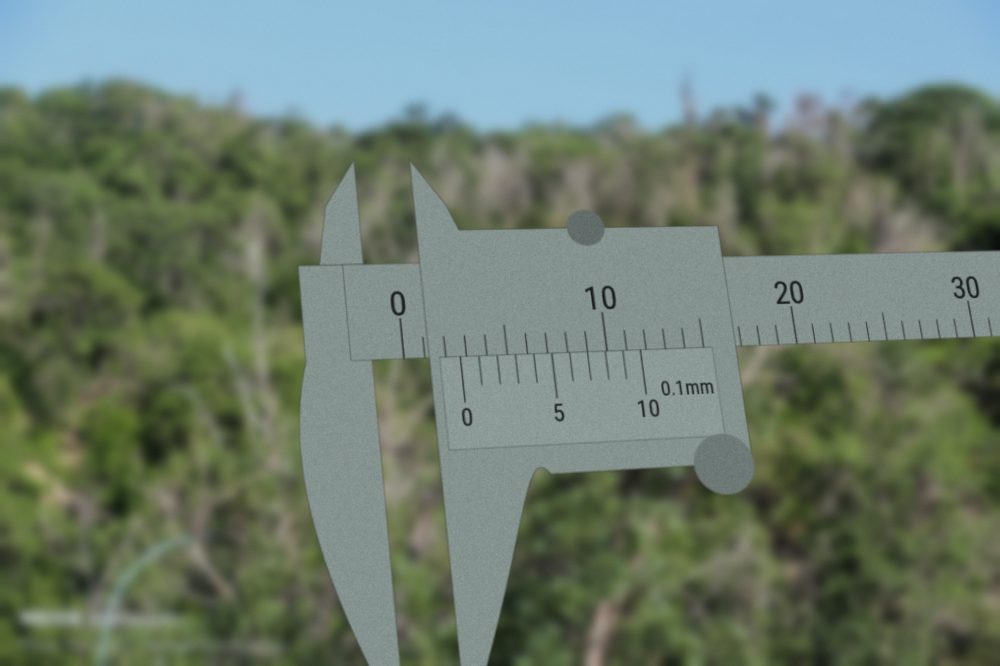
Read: 2.7mm
